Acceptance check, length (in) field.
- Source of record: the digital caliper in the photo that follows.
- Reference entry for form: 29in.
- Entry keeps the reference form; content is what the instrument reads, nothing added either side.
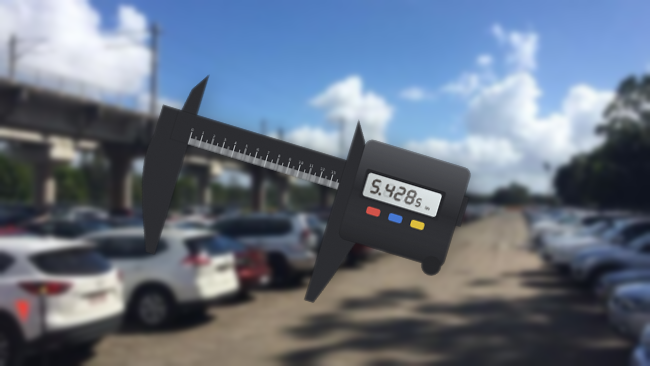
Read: 5.4285in
